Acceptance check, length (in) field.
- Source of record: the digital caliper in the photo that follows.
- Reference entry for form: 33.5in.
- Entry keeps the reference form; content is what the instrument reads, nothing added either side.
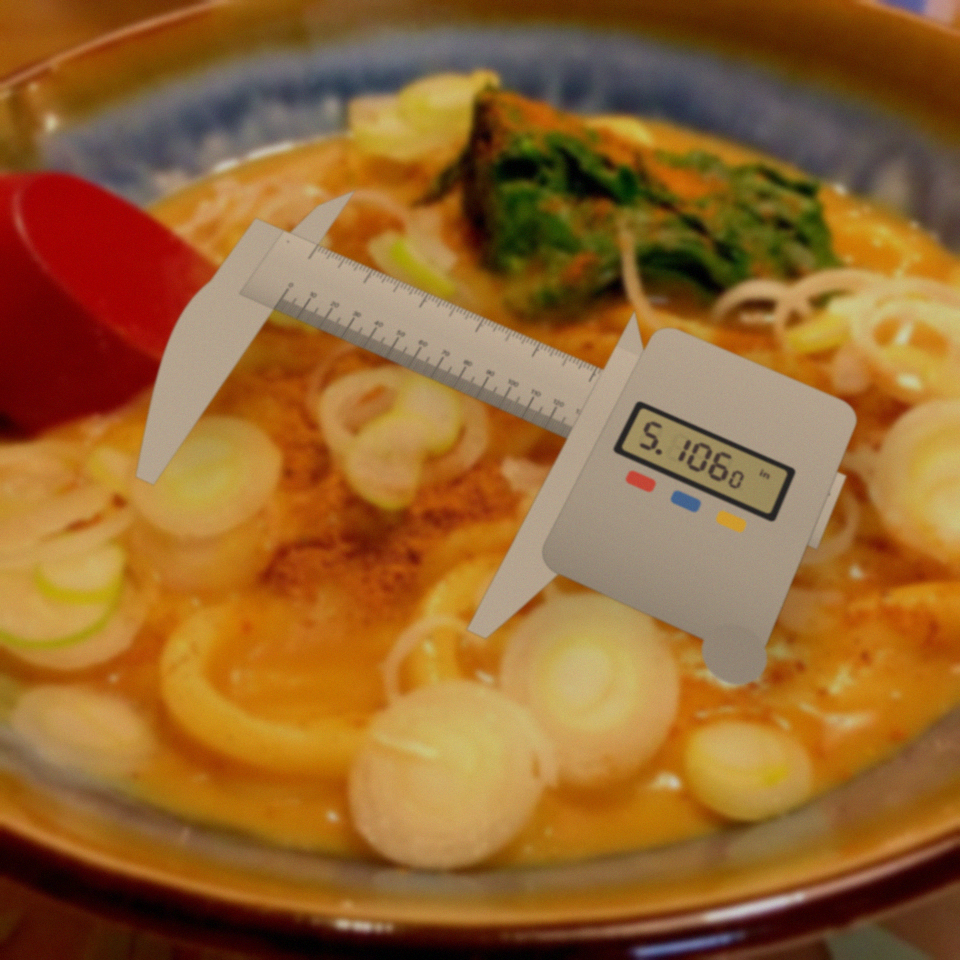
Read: 5.1060in
